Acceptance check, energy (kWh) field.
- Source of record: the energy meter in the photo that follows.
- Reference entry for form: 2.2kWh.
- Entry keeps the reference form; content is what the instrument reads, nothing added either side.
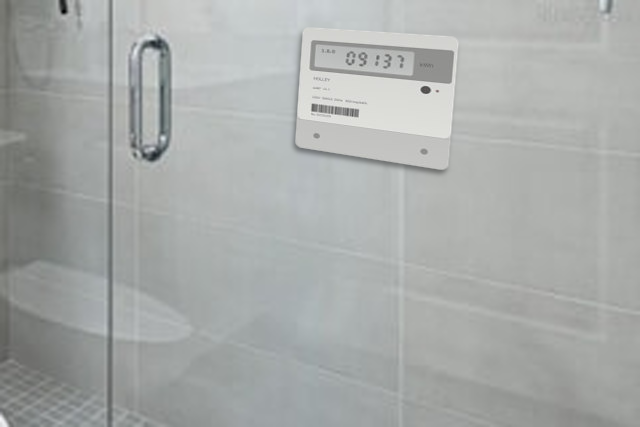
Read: 9137kWh
